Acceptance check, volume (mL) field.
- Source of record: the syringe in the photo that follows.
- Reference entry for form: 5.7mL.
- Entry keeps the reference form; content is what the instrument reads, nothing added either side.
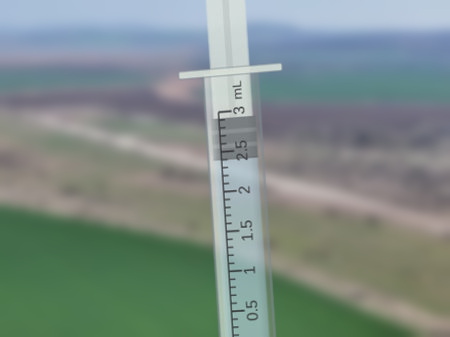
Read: 2.4mL
